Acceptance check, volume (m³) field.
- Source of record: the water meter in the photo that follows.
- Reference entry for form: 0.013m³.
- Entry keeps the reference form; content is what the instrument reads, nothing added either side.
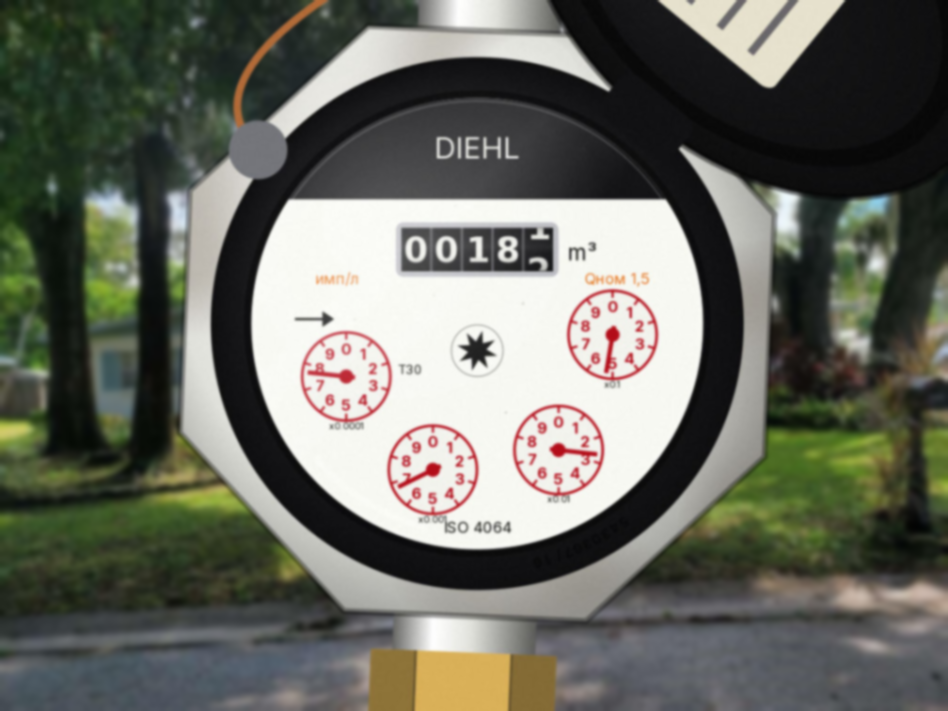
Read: 181.5267m³
